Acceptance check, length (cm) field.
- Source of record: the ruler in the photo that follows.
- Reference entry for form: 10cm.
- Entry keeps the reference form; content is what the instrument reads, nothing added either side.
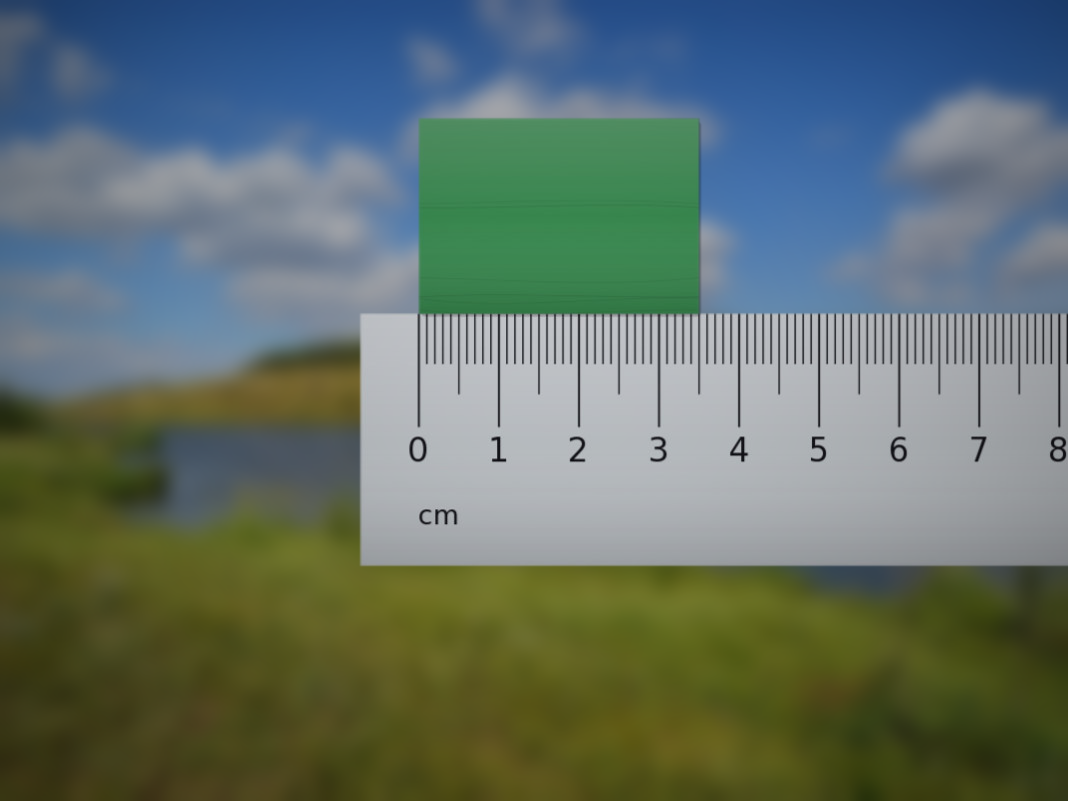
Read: 3.5cm
